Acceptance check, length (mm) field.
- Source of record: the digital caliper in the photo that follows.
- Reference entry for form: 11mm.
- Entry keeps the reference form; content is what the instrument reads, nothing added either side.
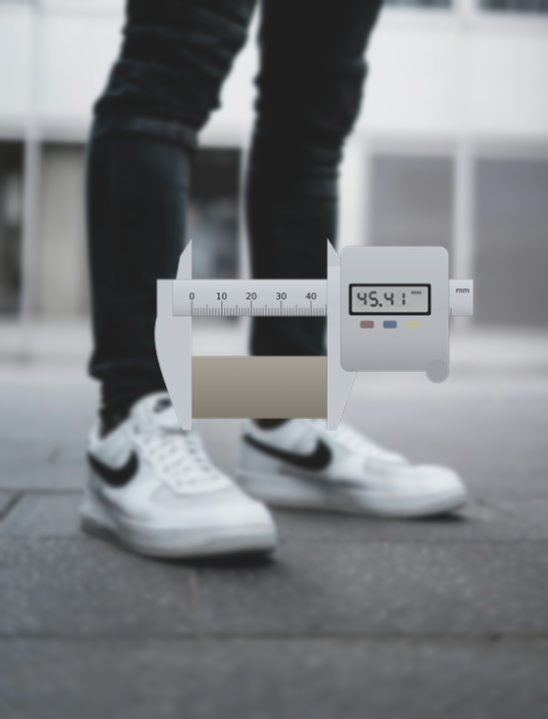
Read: 45.41mm
